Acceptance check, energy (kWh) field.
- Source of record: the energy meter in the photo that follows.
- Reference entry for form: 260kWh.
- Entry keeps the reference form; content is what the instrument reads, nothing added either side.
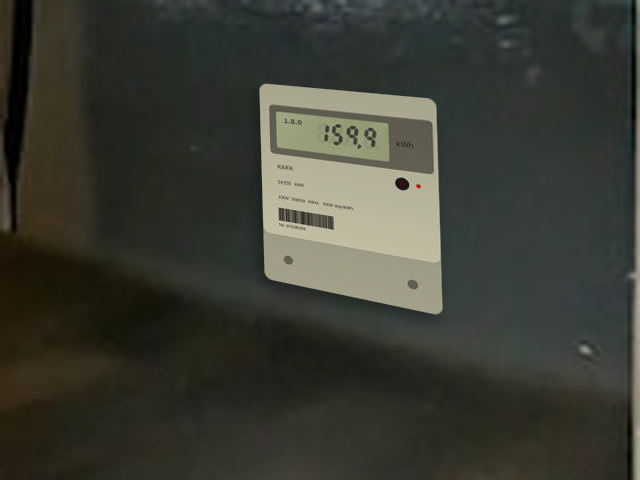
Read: 159.9kWh
